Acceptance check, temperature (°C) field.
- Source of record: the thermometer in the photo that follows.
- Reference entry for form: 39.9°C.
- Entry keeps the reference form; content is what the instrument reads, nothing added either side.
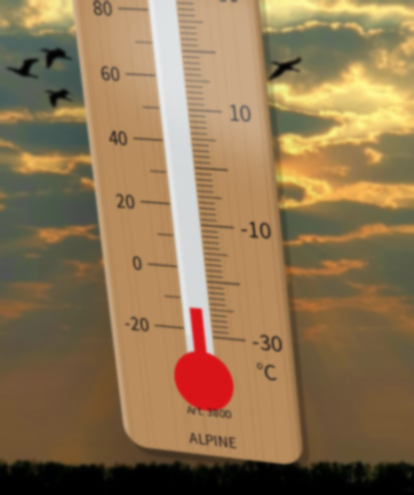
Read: -25°C
